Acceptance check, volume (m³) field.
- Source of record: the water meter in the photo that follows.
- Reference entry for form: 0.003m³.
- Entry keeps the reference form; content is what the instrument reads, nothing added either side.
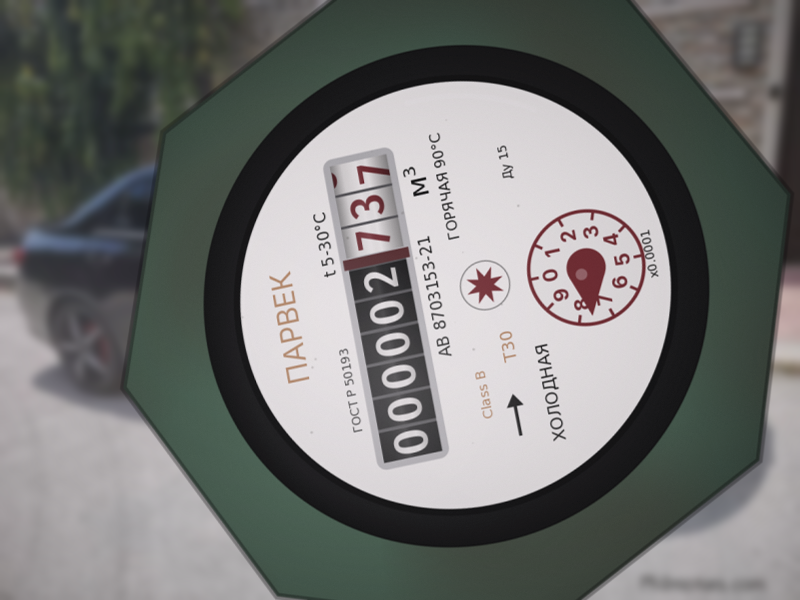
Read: 2.7367m³
